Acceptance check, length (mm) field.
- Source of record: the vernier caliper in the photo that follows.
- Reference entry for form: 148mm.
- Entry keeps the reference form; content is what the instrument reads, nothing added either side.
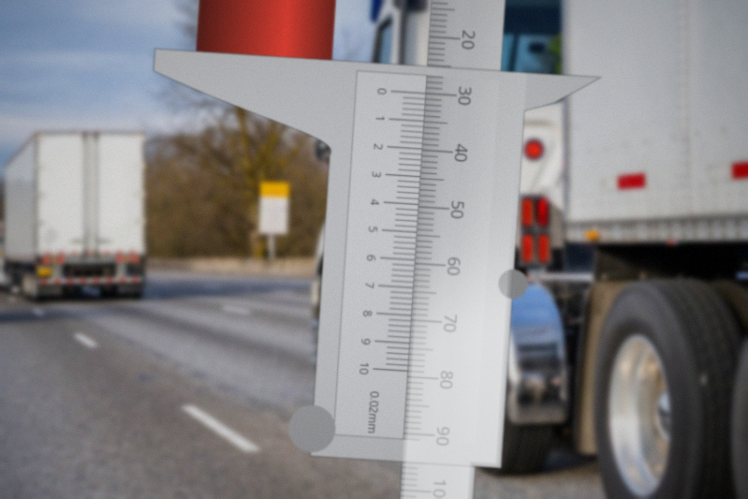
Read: 30.0mm
